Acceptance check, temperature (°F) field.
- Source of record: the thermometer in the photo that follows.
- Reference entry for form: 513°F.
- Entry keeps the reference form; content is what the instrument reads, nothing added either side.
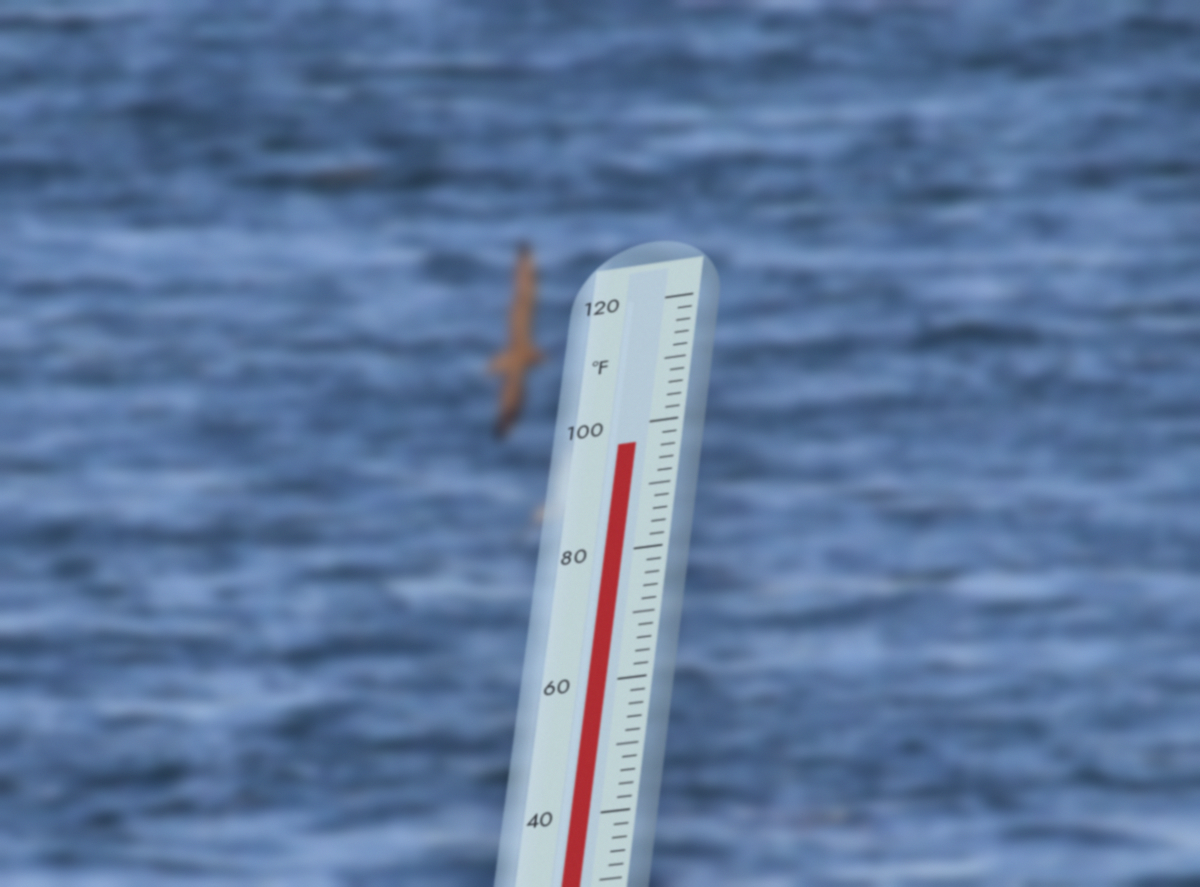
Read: 97°F
